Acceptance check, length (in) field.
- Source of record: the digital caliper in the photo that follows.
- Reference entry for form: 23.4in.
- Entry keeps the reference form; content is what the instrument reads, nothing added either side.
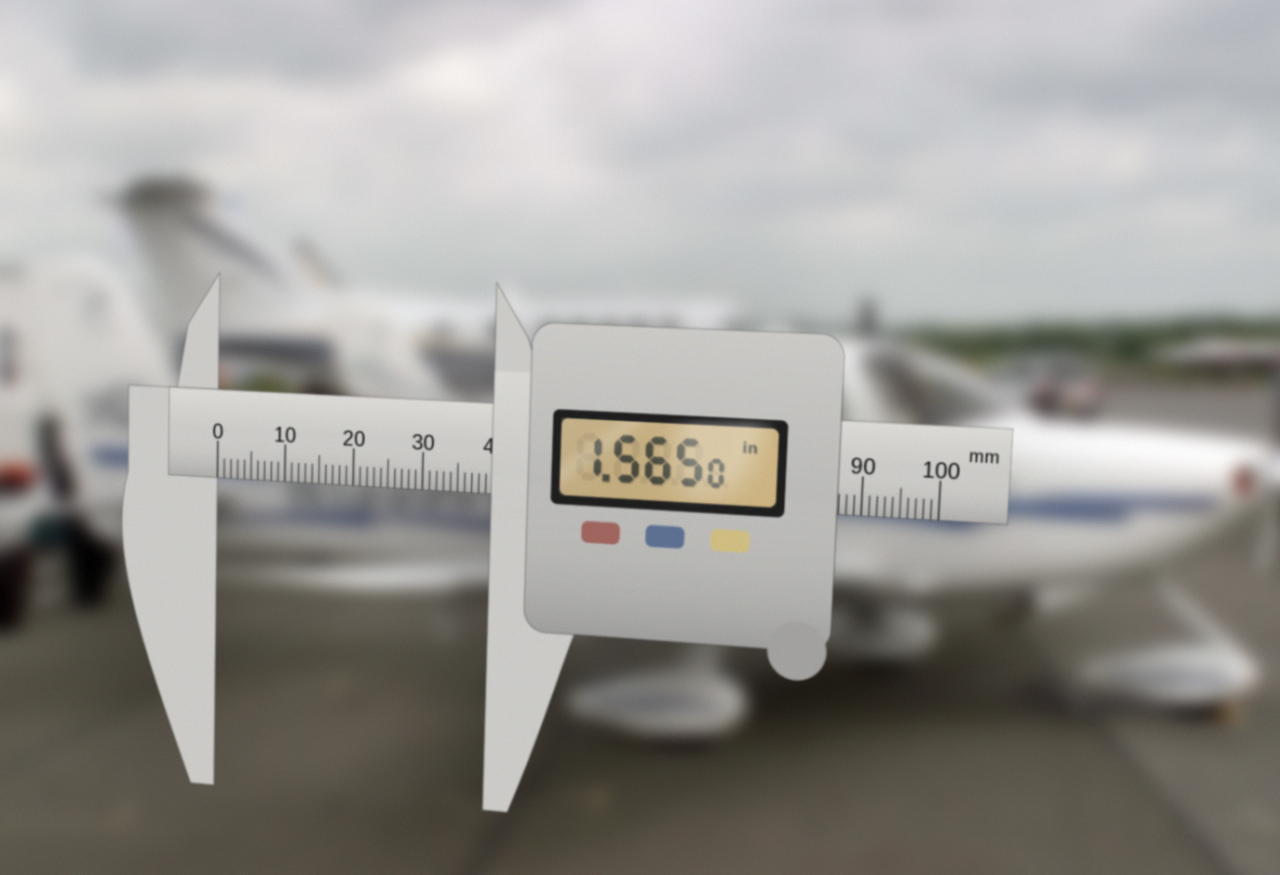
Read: 1.5650in
